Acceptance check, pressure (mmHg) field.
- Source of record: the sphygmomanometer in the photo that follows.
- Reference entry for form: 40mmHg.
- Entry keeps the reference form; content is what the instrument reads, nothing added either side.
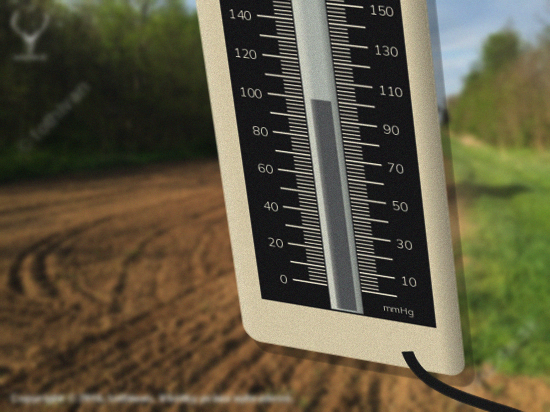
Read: 100mmHg
